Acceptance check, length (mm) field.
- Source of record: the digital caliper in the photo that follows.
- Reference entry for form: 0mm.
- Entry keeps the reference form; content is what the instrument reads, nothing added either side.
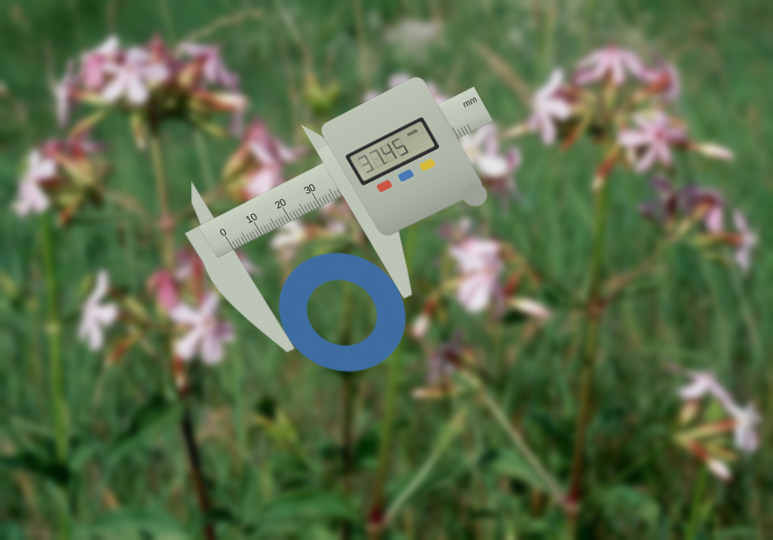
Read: 37.45mm
